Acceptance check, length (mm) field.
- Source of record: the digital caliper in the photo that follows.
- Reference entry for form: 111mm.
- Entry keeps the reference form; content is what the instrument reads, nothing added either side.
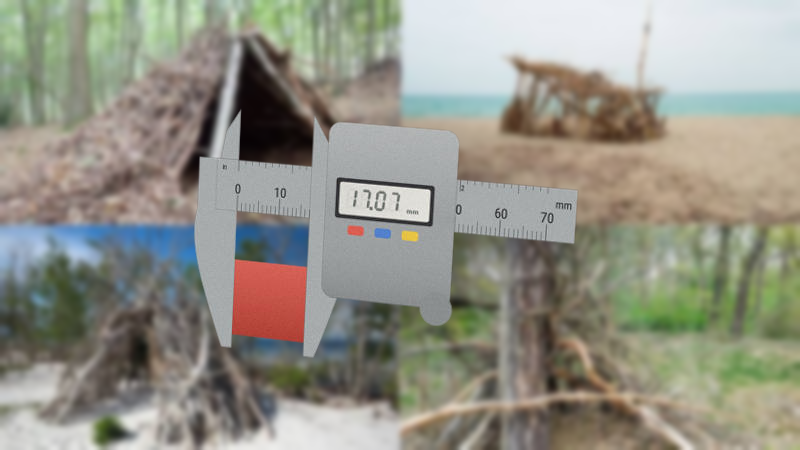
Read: 17.07mm
